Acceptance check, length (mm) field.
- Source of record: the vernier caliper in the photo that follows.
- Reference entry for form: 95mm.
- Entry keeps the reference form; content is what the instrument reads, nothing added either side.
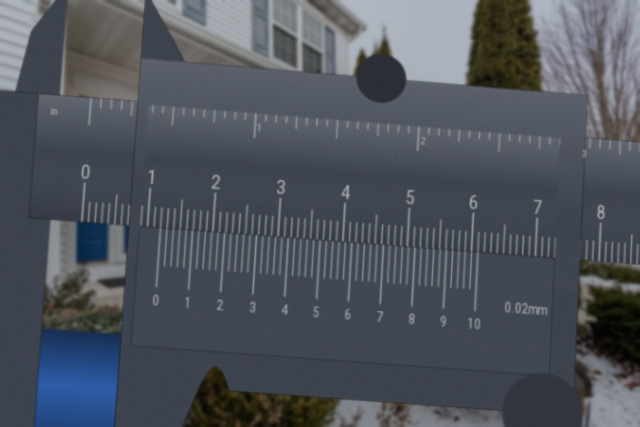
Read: 12.0mm
